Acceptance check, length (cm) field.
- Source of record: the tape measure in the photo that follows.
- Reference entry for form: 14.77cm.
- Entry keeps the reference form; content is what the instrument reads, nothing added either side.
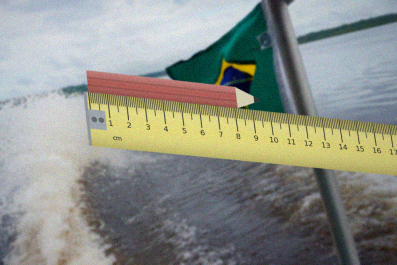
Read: 9.5cm
